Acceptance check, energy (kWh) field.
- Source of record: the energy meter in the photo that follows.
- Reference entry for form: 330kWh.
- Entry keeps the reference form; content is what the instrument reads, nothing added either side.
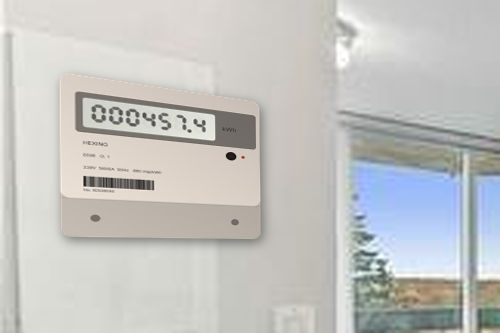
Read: 457.4kWh
